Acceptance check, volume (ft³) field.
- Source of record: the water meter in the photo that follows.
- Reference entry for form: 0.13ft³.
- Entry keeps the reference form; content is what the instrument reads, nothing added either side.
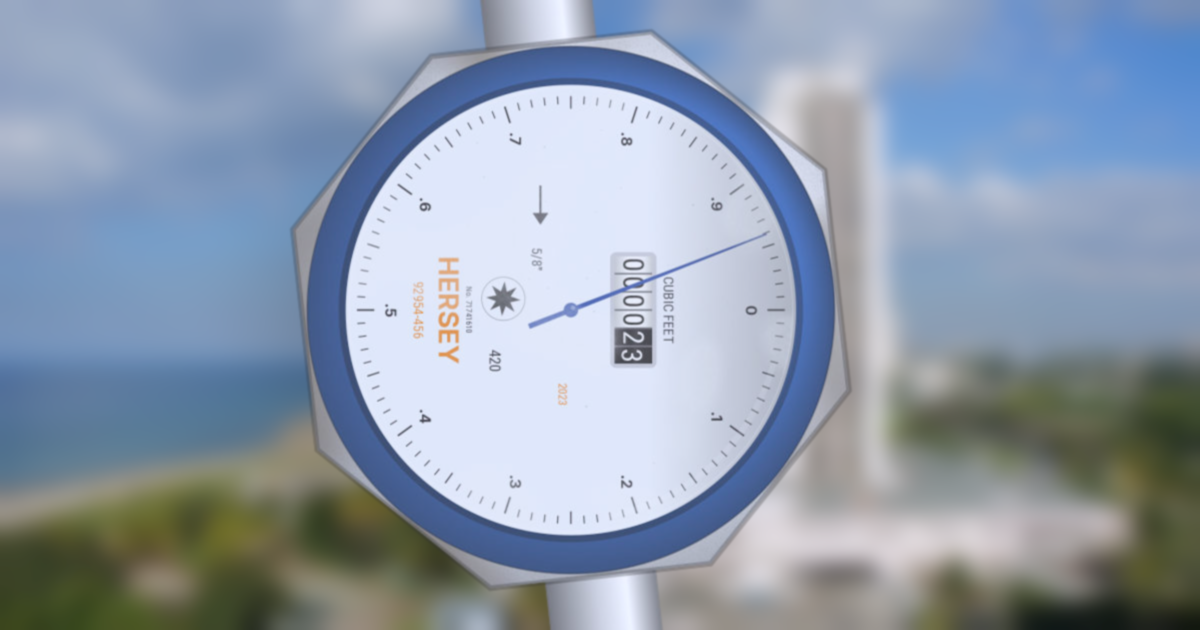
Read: 22.94ft³
